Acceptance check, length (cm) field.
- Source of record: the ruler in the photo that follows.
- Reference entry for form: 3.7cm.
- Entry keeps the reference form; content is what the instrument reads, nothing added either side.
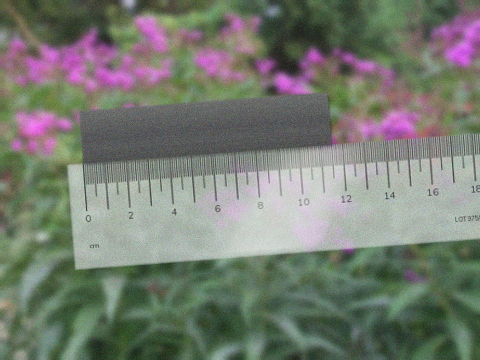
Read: 11.5cm
